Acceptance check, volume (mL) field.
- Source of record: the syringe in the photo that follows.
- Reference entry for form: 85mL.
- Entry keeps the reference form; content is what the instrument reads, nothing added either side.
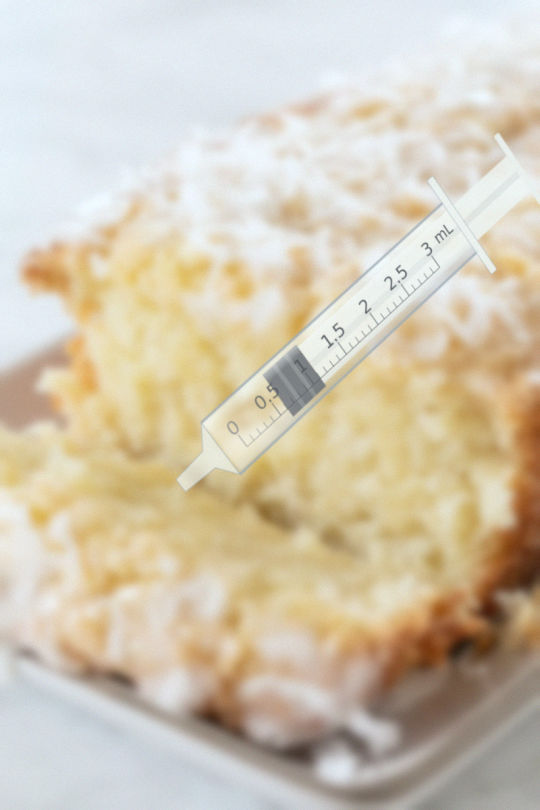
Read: 0.6mL
